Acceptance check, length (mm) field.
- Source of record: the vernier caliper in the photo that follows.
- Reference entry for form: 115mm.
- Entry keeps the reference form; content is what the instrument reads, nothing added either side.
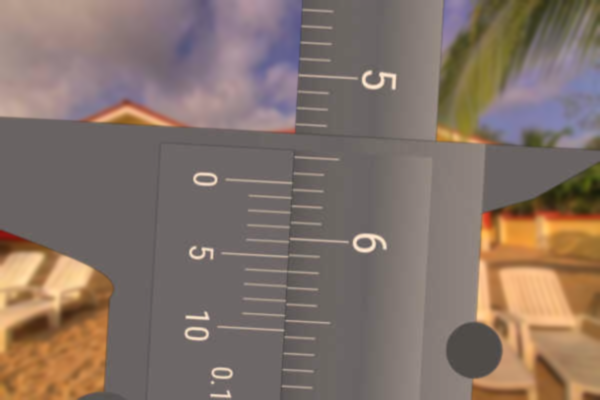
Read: 56.6mm
